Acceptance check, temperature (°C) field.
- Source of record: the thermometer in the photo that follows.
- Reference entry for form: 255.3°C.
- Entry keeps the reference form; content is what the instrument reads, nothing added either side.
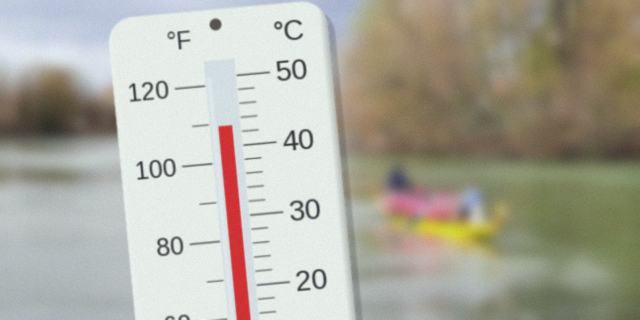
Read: 43°C
